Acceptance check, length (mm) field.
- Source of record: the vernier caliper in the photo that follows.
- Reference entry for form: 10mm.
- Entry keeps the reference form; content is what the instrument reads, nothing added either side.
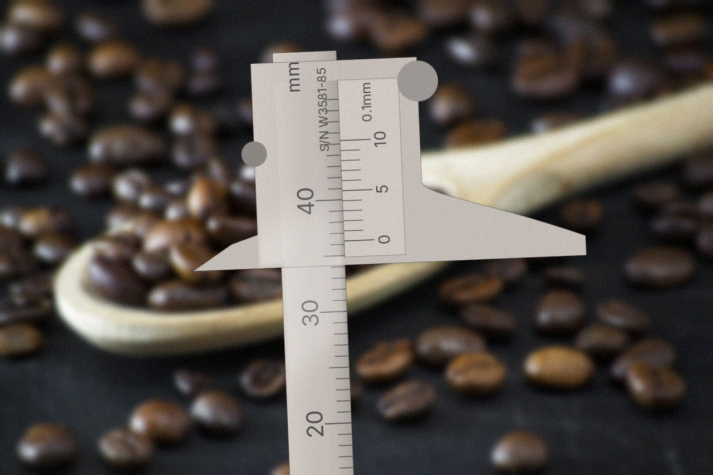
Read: 36.3mm
